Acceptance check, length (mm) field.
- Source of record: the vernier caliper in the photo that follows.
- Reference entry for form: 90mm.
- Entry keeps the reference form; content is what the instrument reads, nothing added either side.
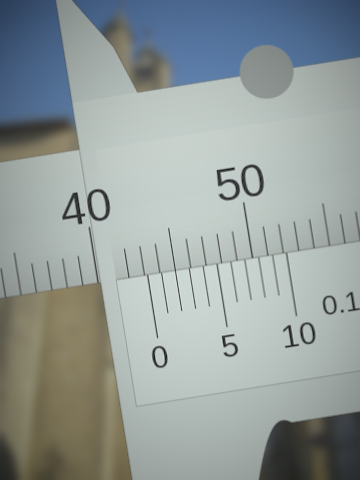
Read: 43.2mm
